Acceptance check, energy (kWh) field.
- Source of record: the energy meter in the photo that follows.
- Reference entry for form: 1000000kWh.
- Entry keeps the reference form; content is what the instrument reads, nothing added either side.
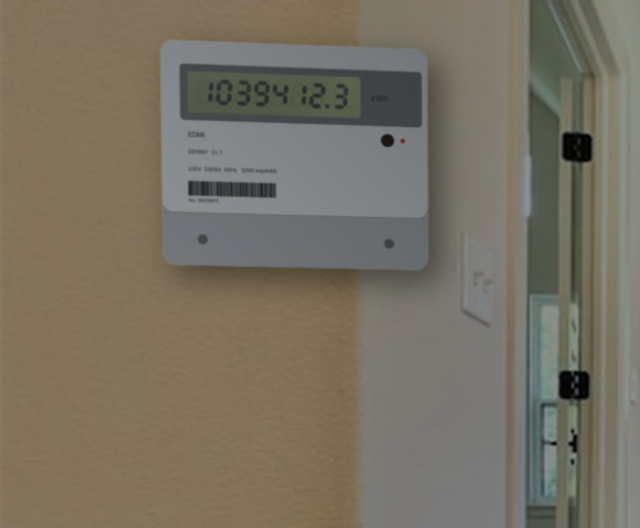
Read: 1039412.3kWh
